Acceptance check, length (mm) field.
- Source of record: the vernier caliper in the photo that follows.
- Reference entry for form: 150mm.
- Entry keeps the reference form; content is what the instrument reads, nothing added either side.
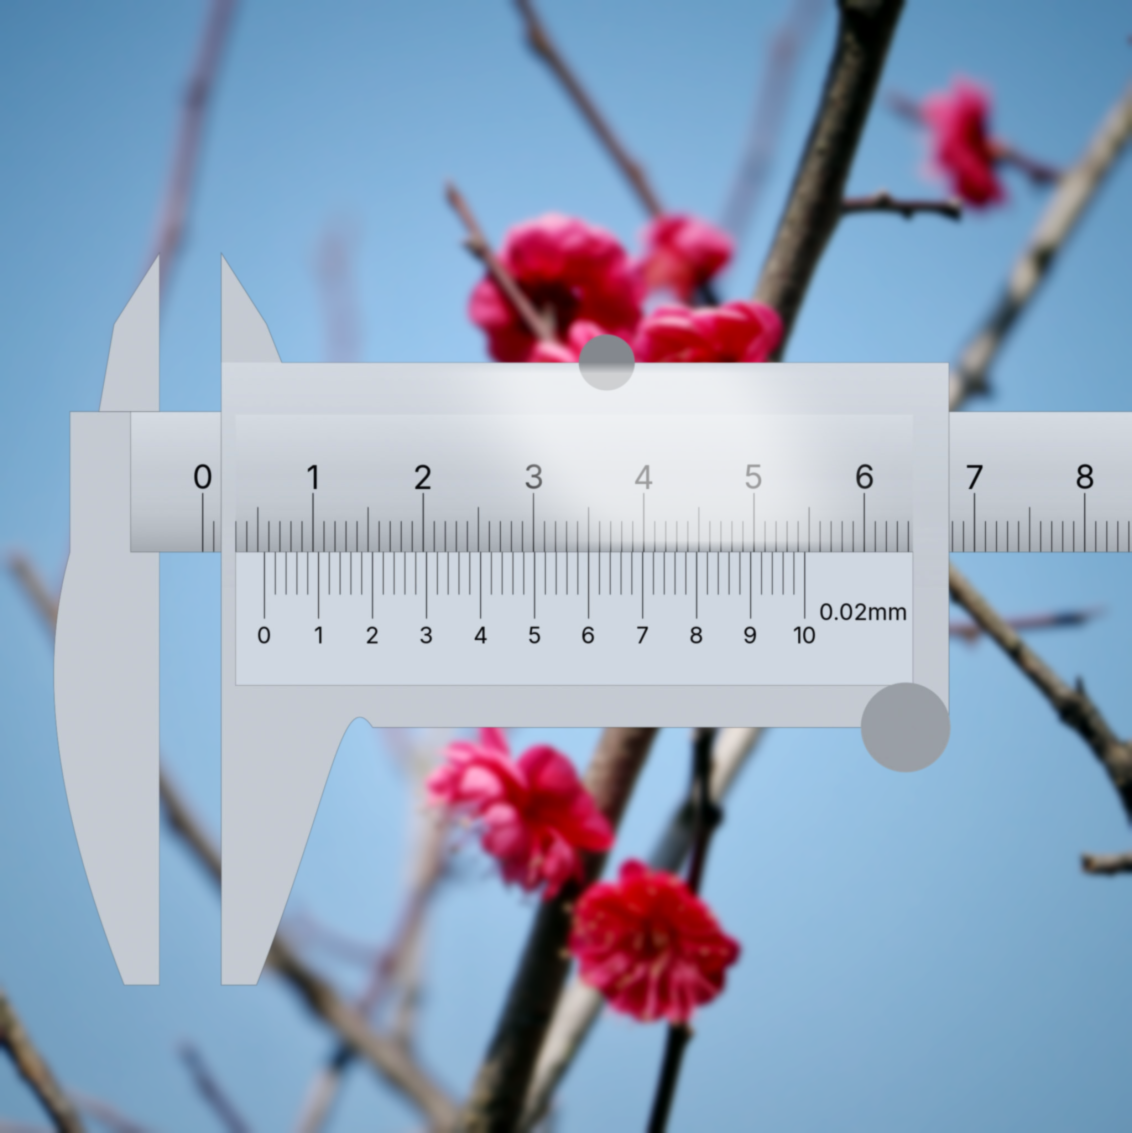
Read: 5.6mm
